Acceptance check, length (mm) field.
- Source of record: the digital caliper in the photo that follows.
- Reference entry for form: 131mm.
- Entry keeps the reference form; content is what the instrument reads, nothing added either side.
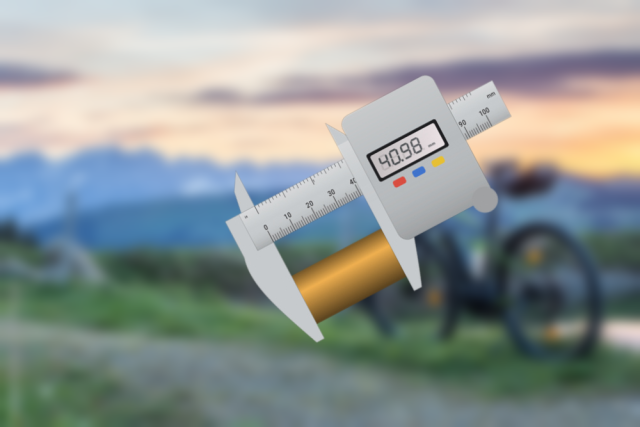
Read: 40.98mm
